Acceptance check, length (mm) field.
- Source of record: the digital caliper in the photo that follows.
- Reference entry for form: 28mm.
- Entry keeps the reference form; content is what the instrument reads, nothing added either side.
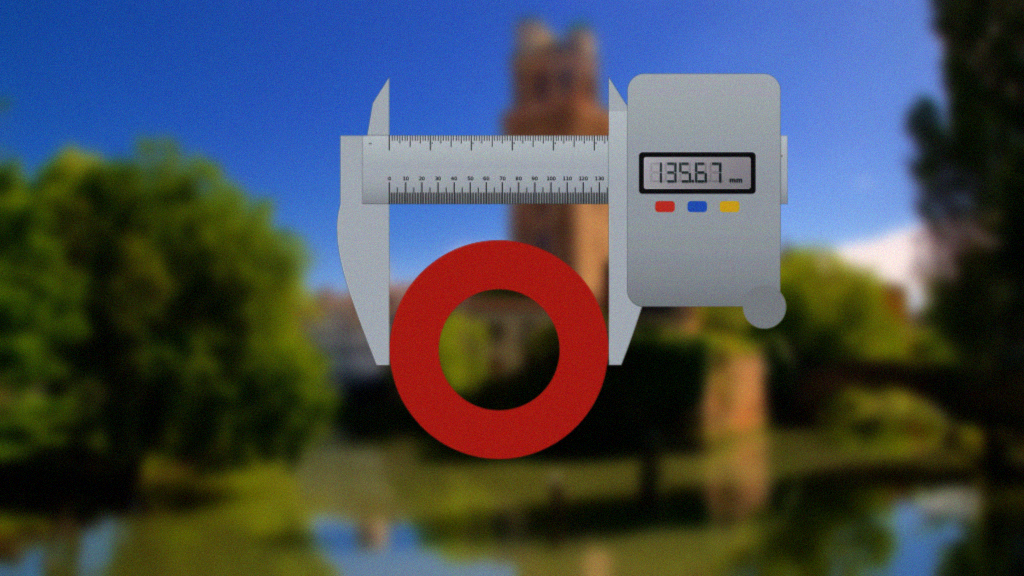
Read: 135.67mm
